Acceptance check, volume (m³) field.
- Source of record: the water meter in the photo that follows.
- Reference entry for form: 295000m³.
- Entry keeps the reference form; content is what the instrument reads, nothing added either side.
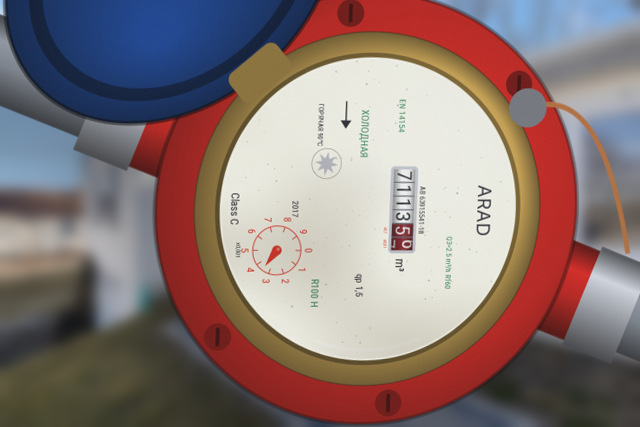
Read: 7113.563m³
